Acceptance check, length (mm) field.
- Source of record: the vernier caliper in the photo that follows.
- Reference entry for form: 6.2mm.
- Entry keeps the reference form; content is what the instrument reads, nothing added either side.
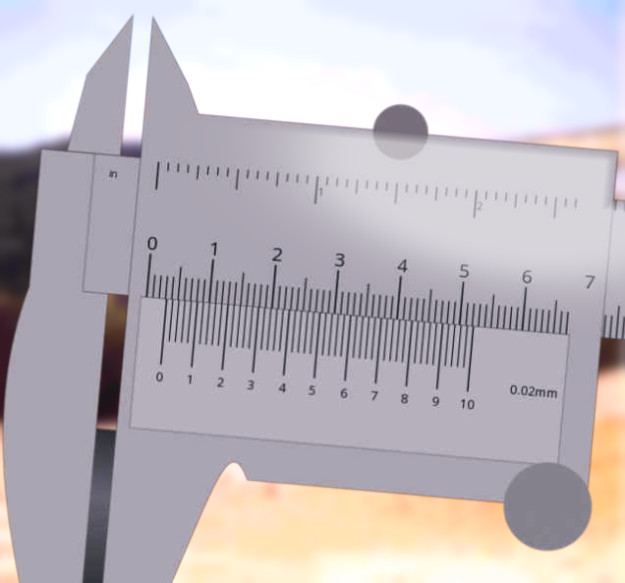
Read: 3.2mm
